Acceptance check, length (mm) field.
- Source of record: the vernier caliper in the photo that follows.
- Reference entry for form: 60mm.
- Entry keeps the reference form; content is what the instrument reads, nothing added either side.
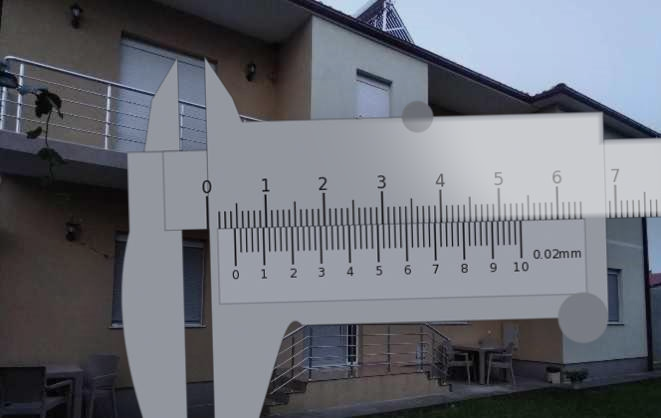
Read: 4.6mm
